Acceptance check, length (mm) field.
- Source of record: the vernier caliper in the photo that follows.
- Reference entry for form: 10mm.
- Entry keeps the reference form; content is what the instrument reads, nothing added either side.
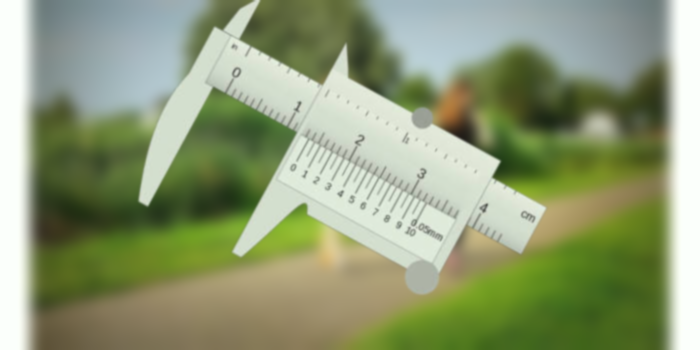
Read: 13.5mm
